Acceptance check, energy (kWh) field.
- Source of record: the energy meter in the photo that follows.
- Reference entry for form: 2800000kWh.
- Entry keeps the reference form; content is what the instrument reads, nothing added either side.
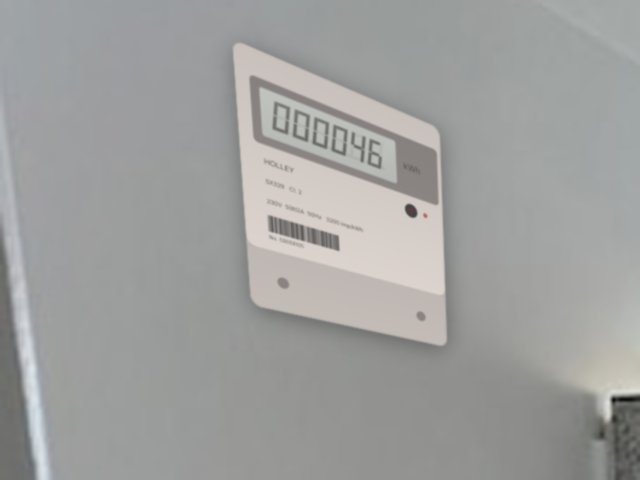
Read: 46kWh
